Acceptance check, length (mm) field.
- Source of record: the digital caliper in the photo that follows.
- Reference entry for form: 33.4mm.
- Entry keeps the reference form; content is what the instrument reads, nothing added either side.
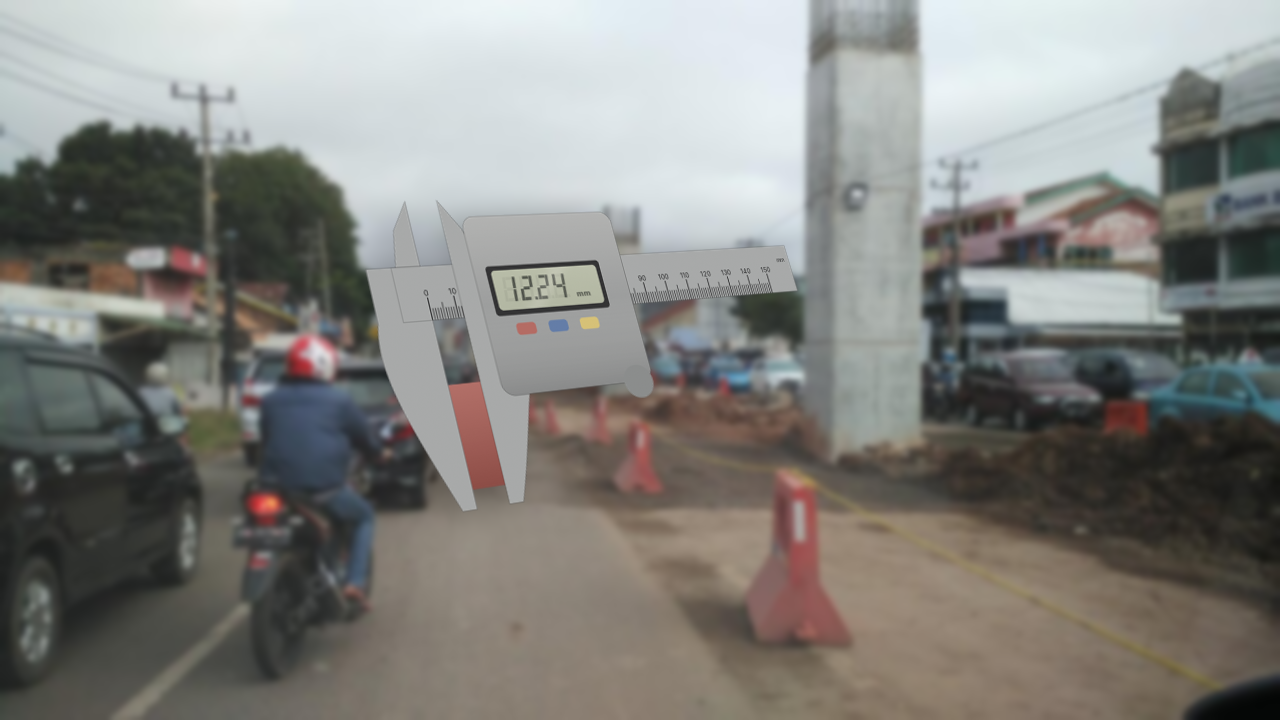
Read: 12.24mm
